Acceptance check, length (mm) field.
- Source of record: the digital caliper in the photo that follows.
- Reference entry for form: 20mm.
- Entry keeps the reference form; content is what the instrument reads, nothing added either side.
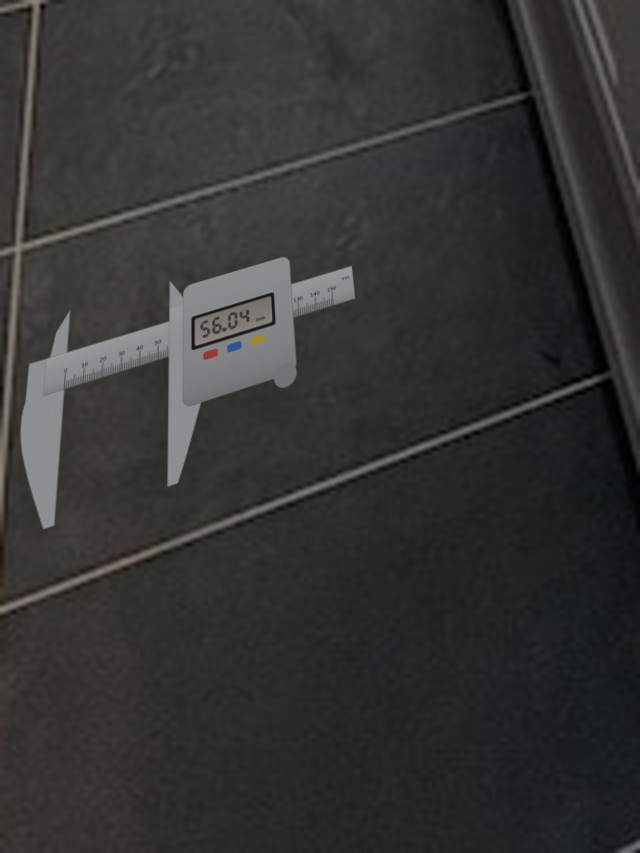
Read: 56.04mm
